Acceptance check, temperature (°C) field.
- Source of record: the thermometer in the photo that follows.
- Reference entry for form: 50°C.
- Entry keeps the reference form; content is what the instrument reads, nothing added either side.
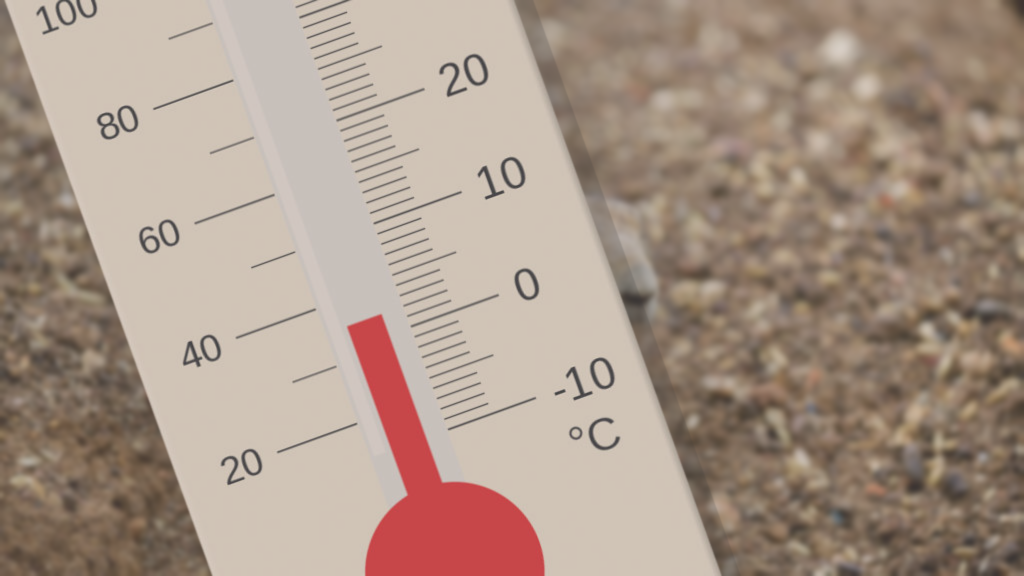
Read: 2°C
